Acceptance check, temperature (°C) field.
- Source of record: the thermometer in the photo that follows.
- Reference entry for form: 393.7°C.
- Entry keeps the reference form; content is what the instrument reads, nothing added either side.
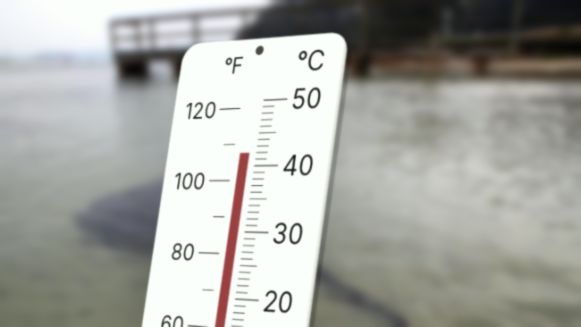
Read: 42°C
